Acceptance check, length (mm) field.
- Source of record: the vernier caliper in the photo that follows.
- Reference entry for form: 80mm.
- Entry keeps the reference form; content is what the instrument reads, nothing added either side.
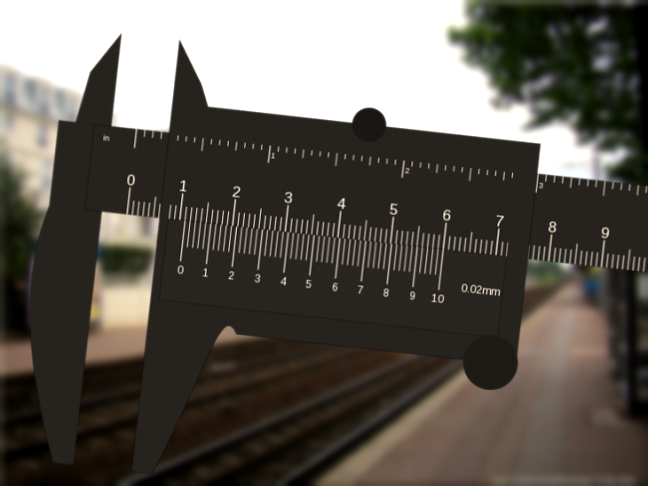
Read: 11.0mm
